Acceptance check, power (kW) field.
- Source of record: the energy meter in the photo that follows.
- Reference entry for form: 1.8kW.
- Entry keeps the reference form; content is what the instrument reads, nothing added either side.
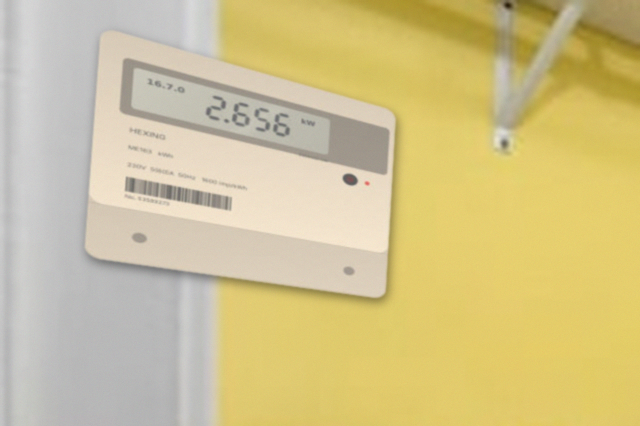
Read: 2.656kW
